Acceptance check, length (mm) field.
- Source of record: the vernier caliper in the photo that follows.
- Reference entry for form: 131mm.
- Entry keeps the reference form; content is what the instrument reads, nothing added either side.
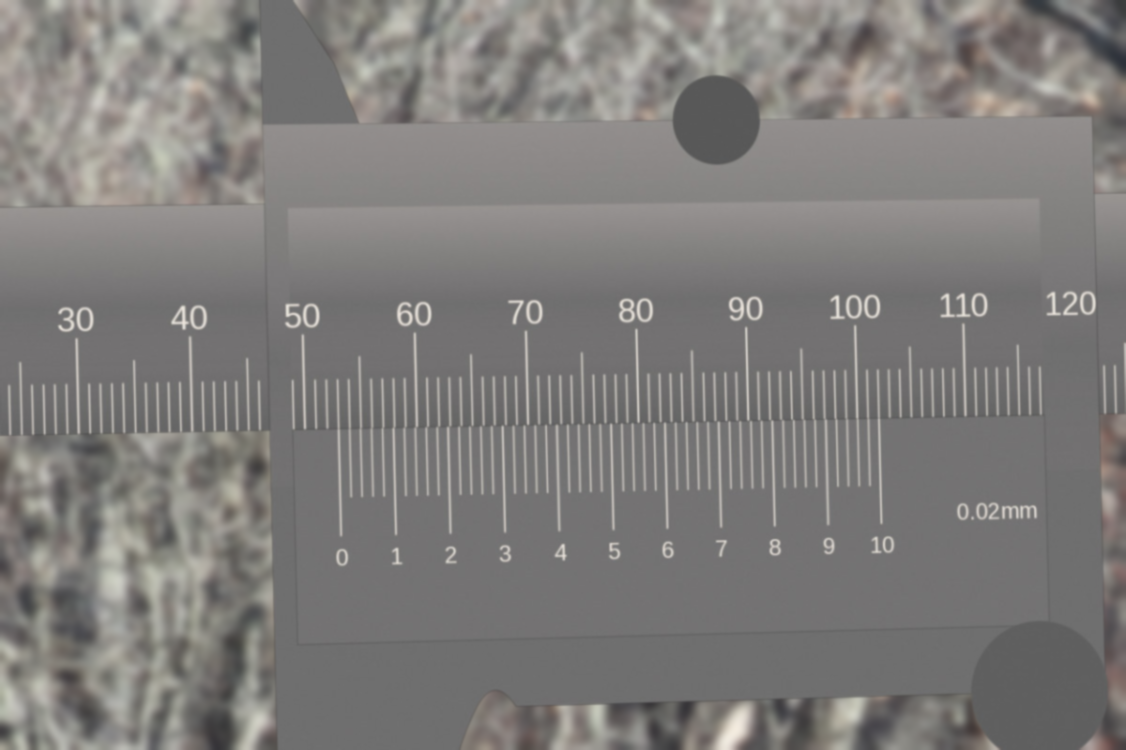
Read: 53.0mm
